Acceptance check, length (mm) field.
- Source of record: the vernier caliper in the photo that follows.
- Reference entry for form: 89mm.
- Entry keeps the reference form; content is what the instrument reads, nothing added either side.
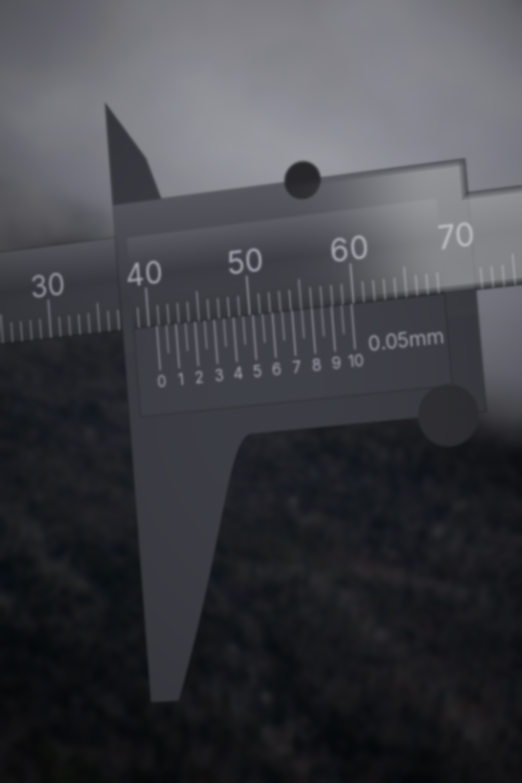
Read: 40.8mm
